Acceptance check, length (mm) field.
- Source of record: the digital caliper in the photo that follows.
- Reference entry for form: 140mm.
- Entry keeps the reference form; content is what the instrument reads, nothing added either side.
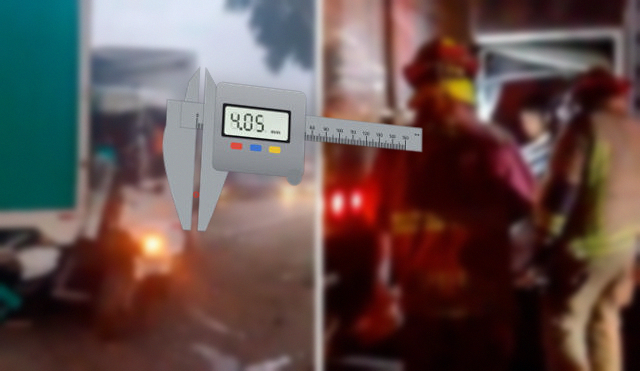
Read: 4.05mm
